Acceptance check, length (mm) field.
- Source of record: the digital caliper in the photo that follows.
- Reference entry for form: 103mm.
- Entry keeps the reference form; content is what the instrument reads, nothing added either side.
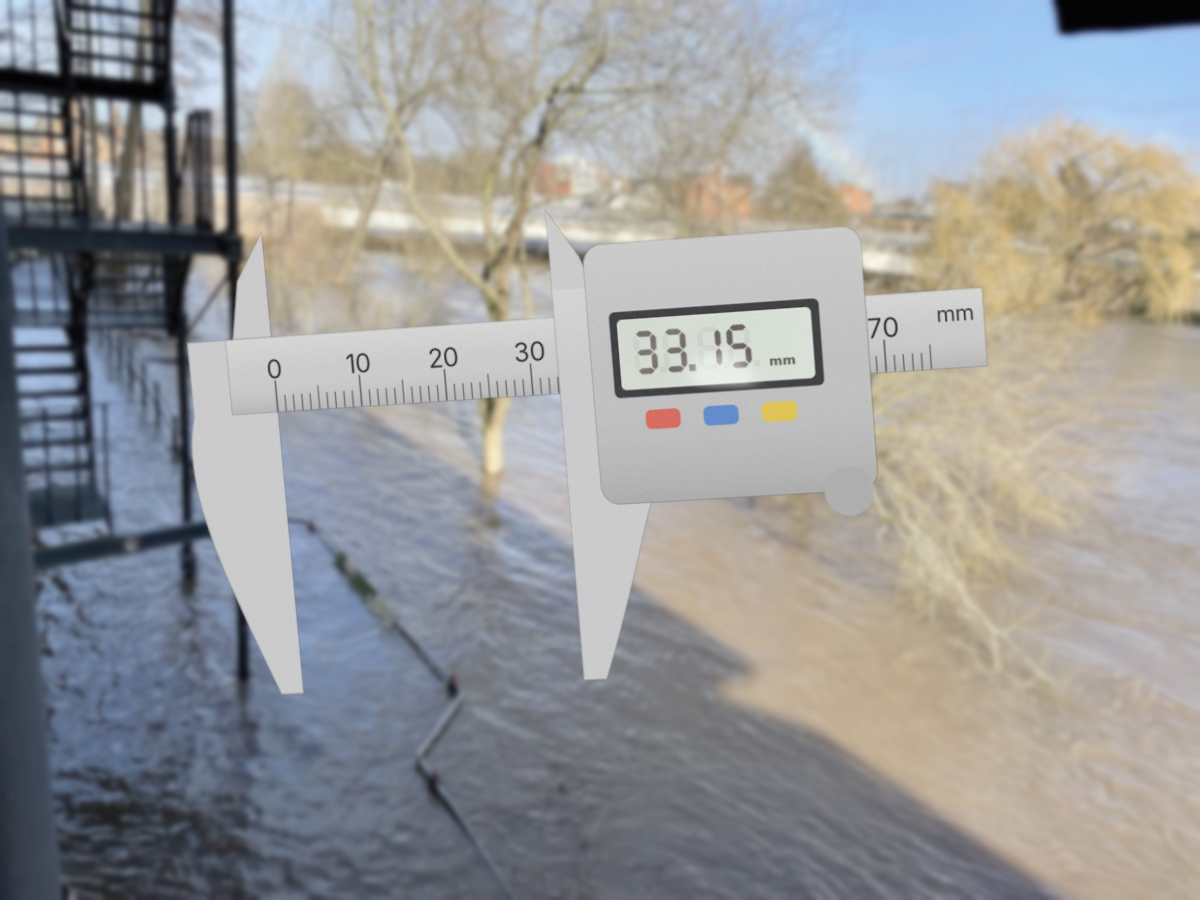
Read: 33.15mm
